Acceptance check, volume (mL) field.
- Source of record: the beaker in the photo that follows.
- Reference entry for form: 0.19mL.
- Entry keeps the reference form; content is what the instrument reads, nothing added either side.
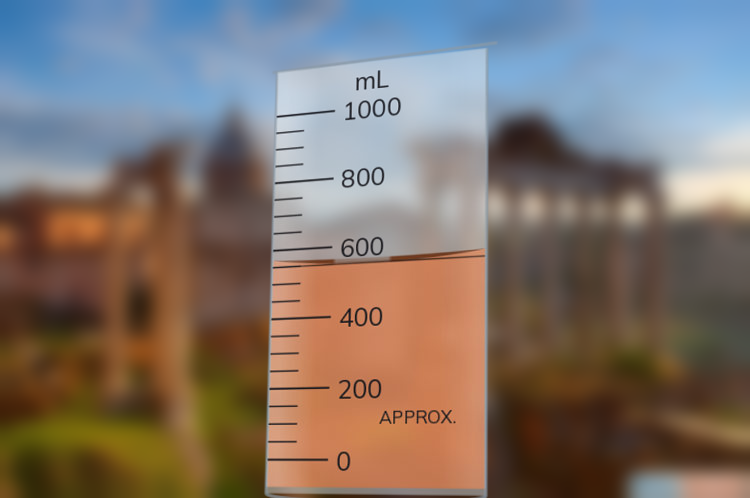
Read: 550mL
